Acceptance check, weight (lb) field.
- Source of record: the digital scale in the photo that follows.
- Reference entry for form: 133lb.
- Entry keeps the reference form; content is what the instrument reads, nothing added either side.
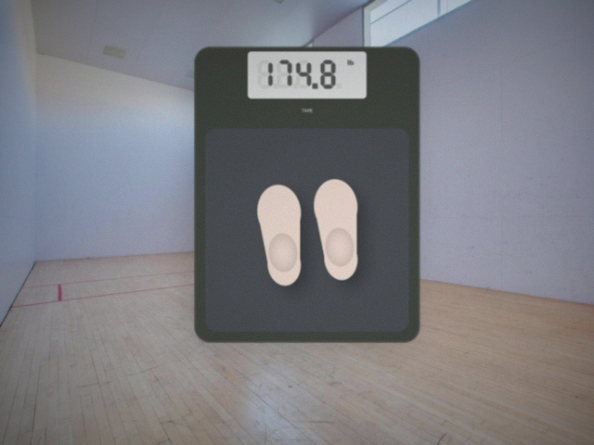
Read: 174.8lb
